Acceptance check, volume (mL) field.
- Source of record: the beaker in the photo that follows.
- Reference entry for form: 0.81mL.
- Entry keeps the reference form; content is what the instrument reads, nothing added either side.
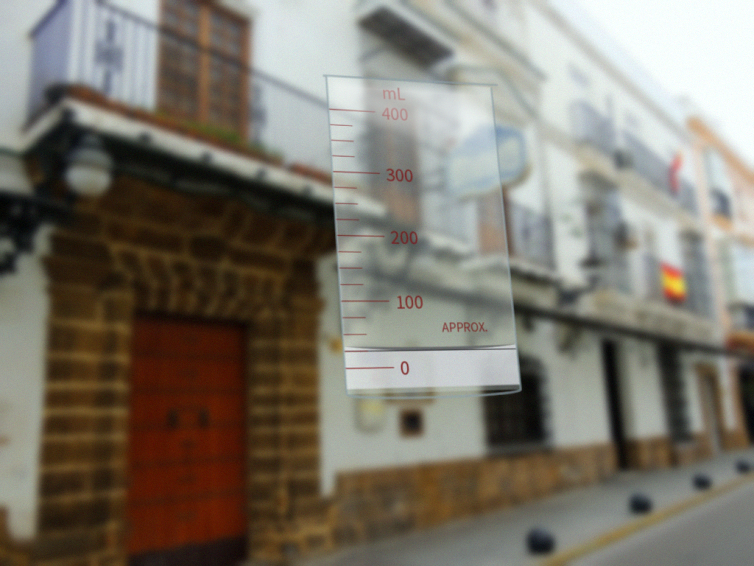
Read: 25mL
